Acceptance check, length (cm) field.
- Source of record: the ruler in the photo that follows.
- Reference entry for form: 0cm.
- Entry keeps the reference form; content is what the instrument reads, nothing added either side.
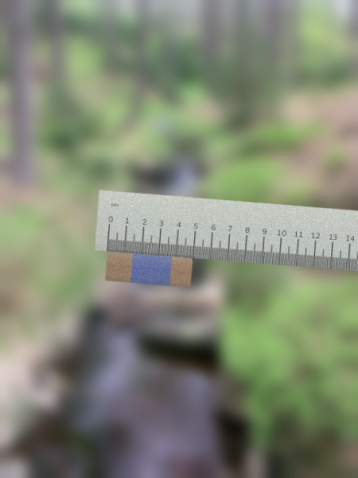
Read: 5cm
